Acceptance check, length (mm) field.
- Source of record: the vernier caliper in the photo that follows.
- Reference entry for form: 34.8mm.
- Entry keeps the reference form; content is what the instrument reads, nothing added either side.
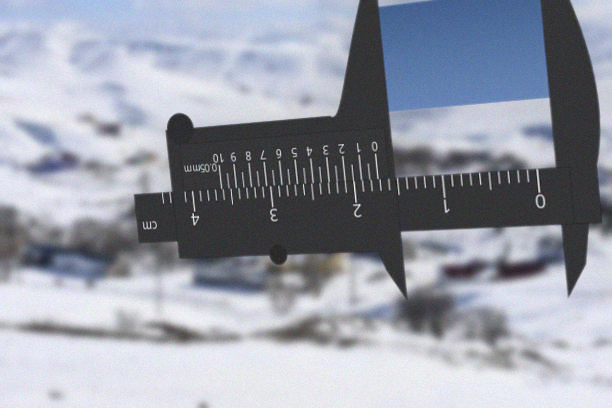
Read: 17.2mm
